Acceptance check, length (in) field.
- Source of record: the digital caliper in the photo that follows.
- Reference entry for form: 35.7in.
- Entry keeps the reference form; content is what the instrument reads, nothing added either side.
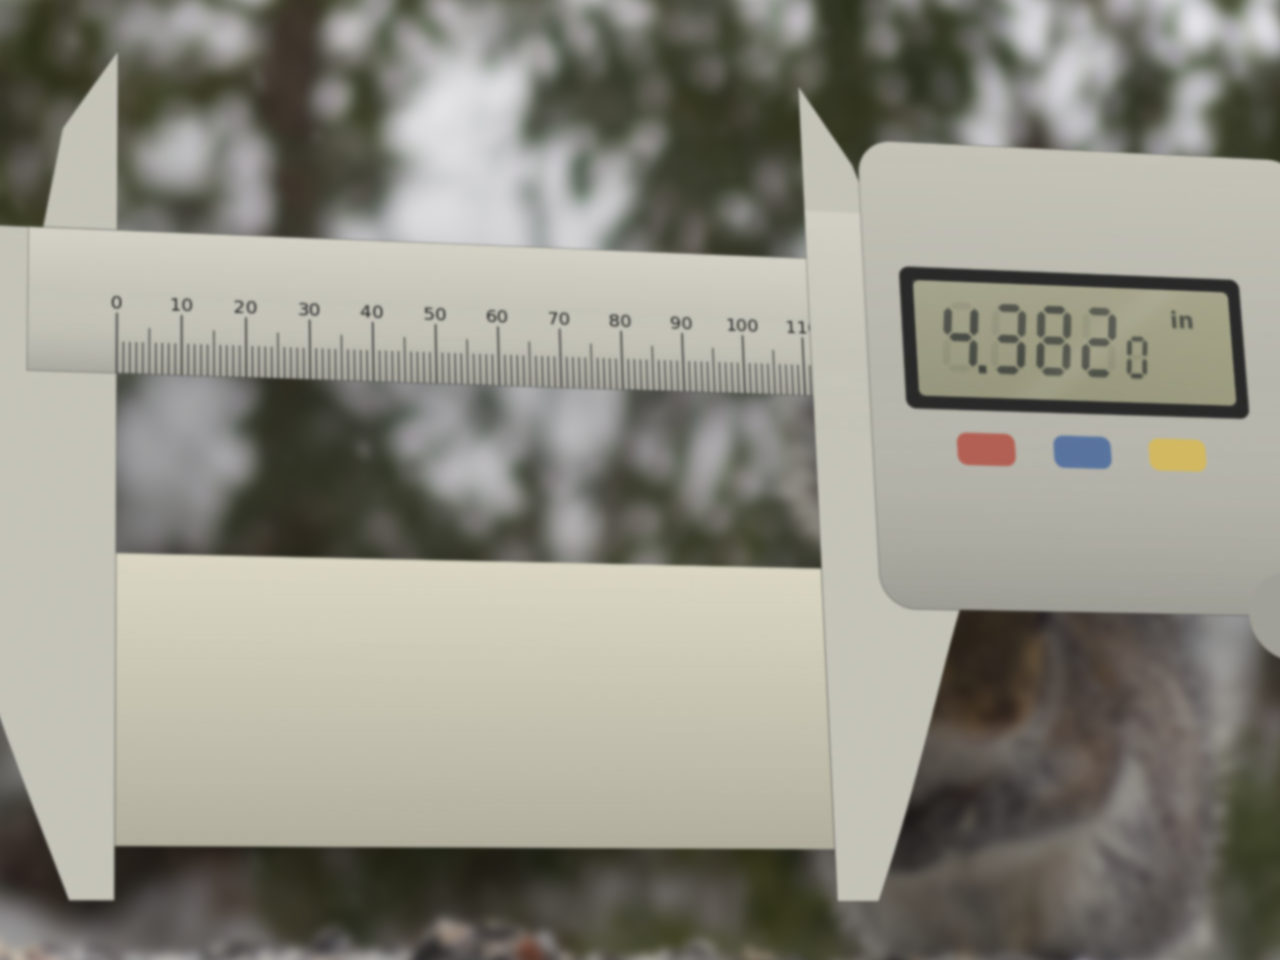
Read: 4.3820in
